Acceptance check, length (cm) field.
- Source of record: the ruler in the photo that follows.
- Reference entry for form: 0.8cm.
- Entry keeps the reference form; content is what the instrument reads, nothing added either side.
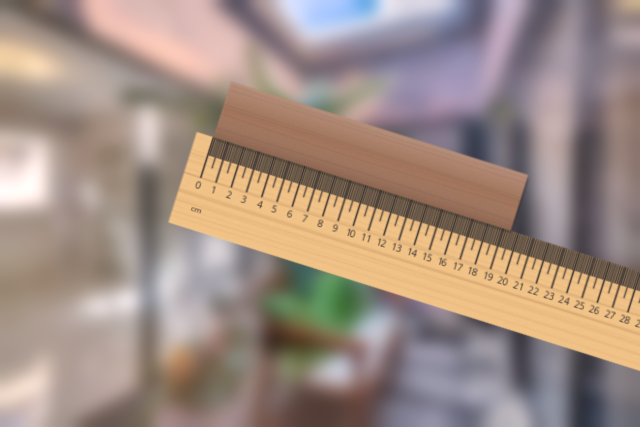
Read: 19.5cm
